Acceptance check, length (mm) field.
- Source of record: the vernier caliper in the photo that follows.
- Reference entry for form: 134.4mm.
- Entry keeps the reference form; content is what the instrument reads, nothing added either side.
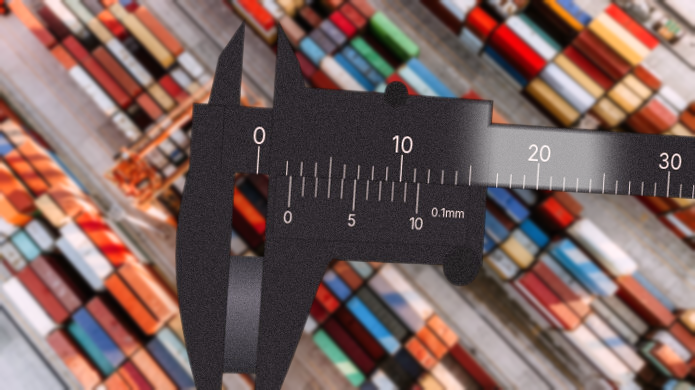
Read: 2.3mm
